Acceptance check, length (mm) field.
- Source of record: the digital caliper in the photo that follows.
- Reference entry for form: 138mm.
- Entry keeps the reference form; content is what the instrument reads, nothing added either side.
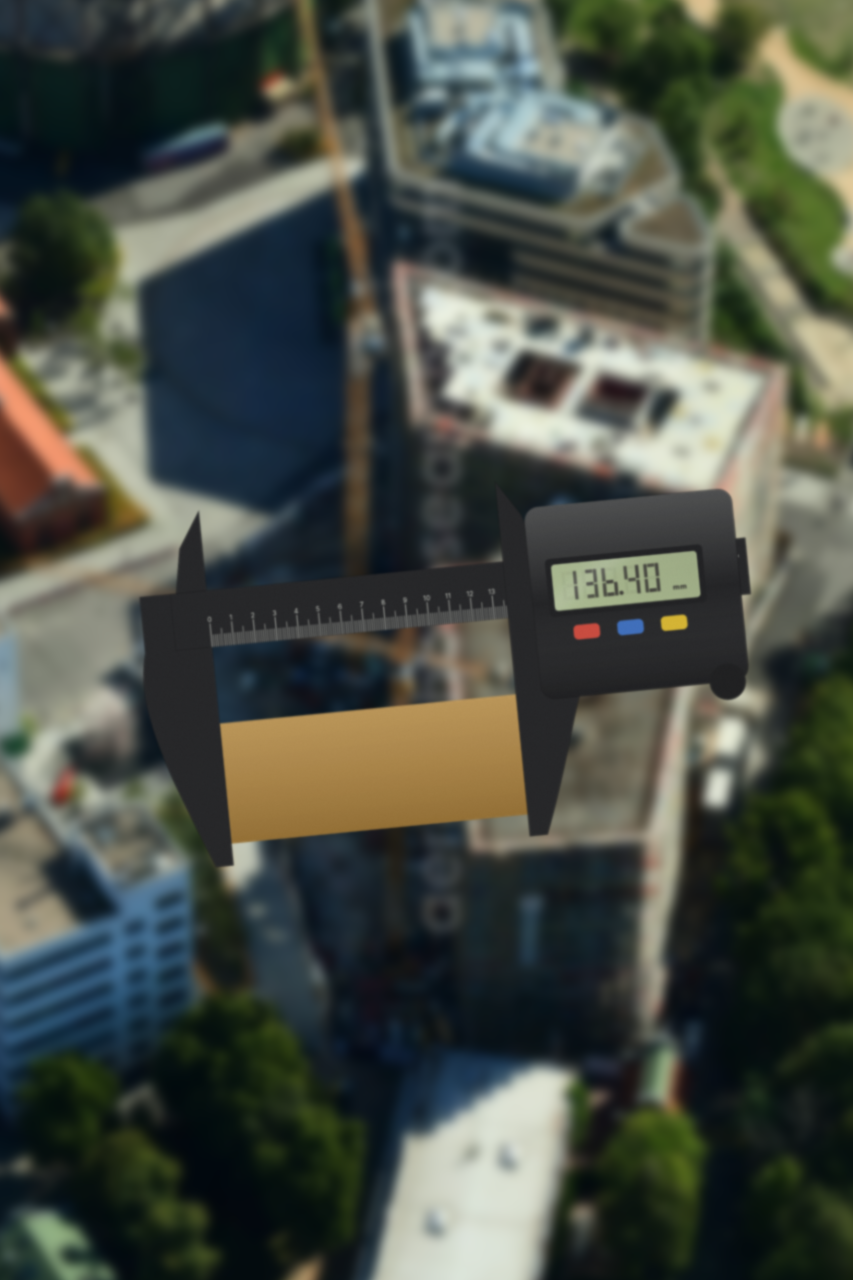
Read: 136.40mm
